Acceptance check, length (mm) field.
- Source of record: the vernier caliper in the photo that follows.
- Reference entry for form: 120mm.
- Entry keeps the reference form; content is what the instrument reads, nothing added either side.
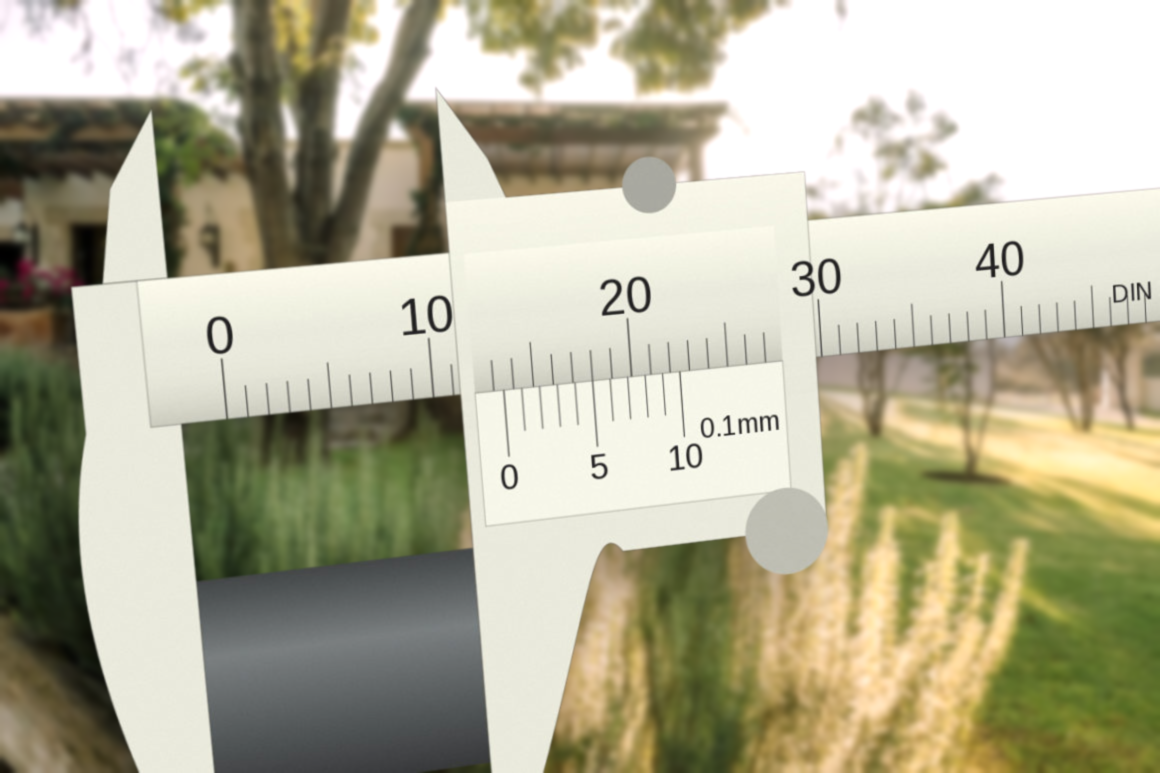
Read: 13.5mm
